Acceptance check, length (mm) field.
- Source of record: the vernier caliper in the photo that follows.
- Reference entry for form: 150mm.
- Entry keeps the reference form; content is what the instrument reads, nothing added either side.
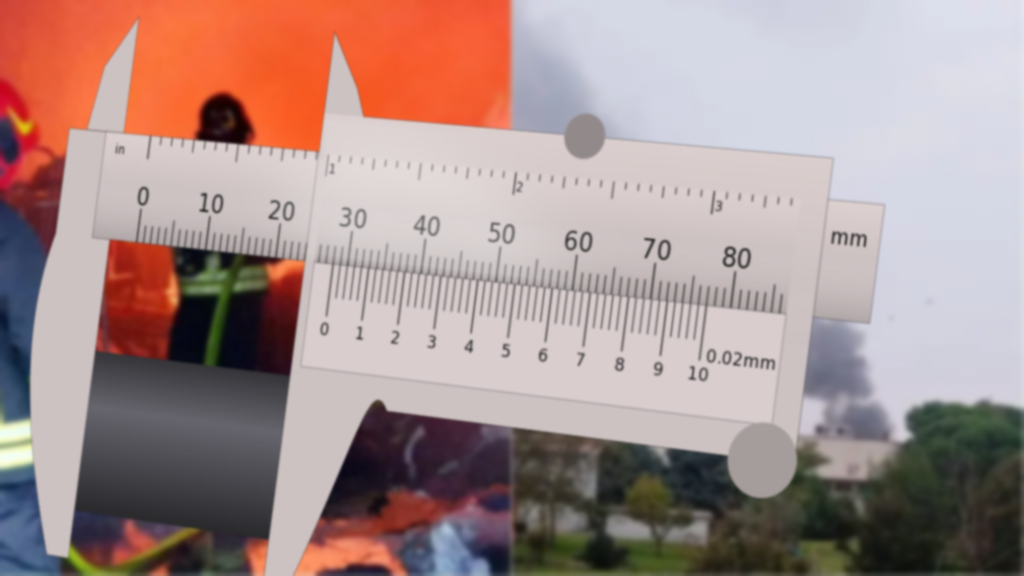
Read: 28.0mm
